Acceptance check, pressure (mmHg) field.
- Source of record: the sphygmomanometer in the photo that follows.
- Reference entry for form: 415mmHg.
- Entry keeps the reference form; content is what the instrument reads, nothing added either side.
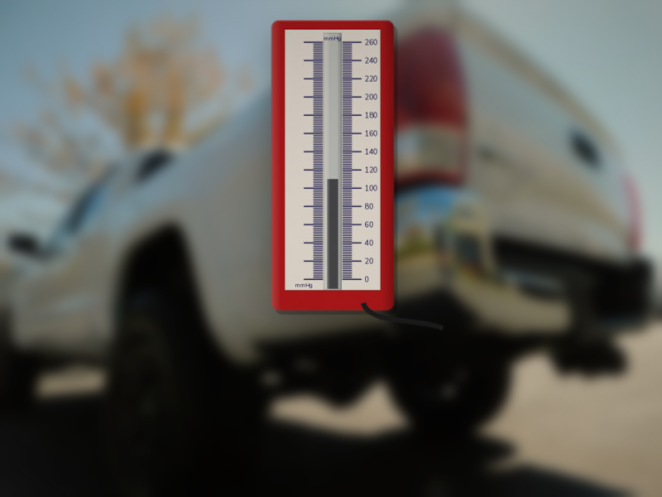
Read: 110mmHg
